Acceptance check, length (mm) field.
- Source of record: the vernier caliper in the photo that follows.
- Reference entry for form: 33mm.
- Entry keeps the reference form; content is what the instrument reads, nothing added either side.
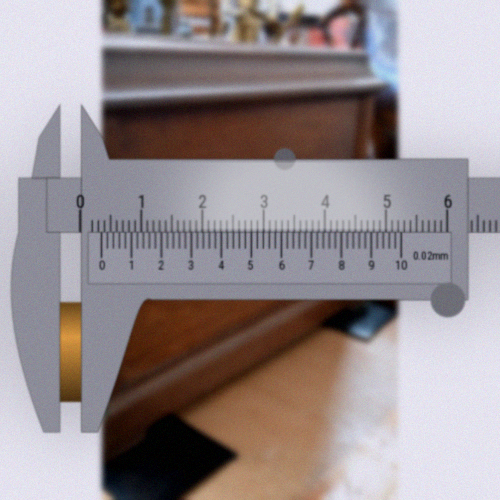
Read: 3.5mm
